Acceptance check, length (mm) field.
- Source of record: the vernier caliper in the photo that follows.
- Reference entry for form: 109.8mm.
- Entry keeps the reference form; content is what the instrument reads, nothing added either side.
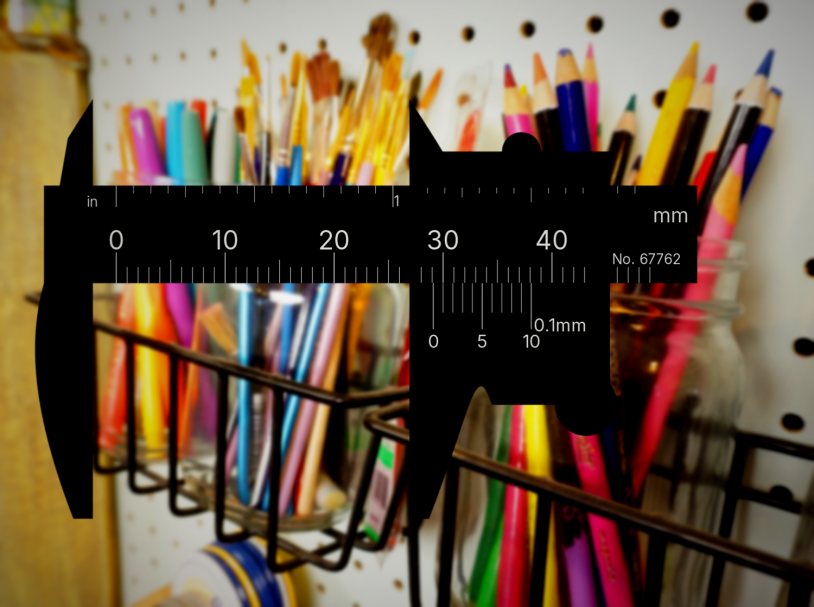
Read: 29.1mm
